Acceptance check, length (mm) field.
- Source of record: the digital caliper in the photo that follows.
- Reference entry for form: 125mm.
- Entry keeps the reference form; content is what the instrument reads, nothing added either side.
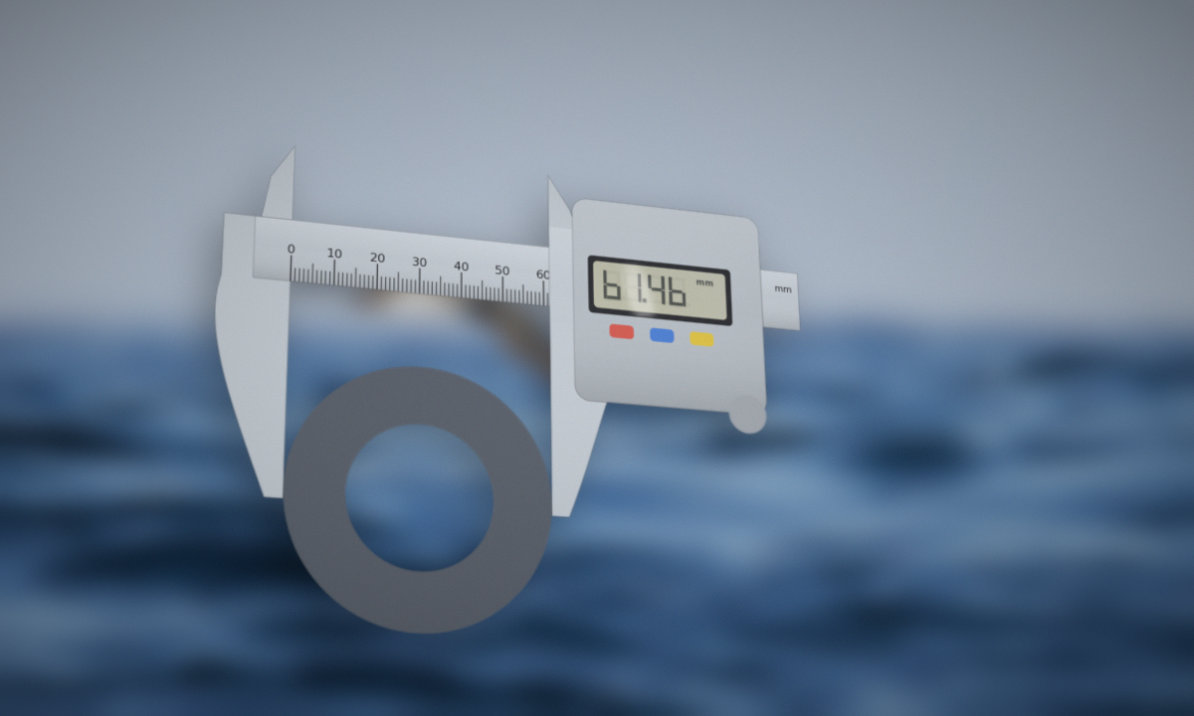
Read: 61.46mm
